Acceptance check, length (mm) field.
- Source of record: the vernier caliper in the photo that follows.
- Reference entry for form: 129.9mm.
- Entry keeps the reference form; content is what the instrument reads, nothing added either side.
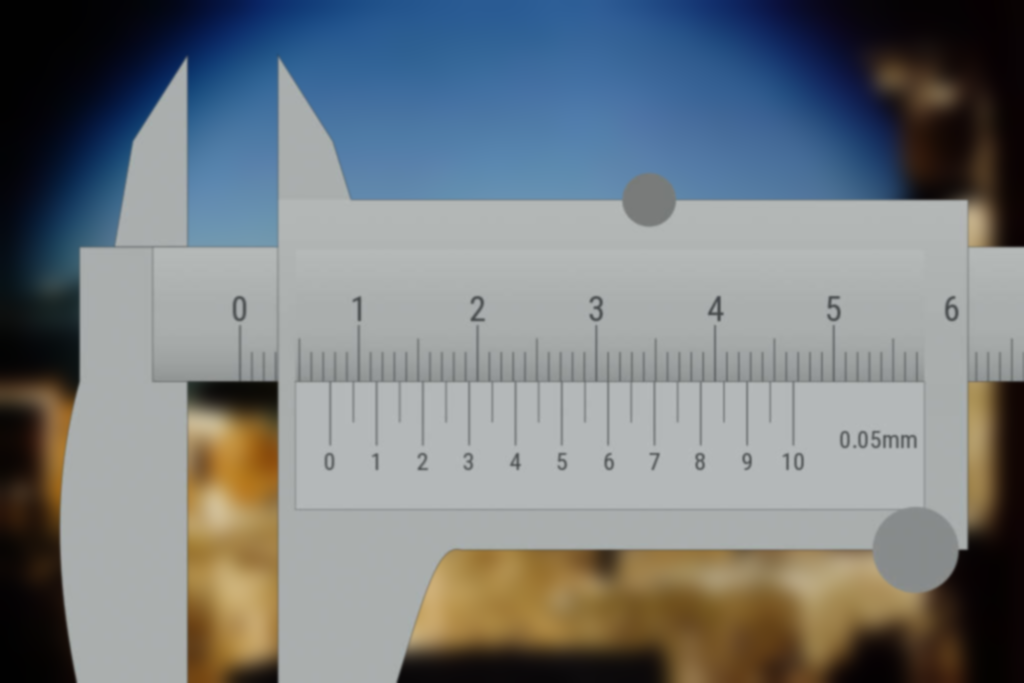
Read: 7.6mm
